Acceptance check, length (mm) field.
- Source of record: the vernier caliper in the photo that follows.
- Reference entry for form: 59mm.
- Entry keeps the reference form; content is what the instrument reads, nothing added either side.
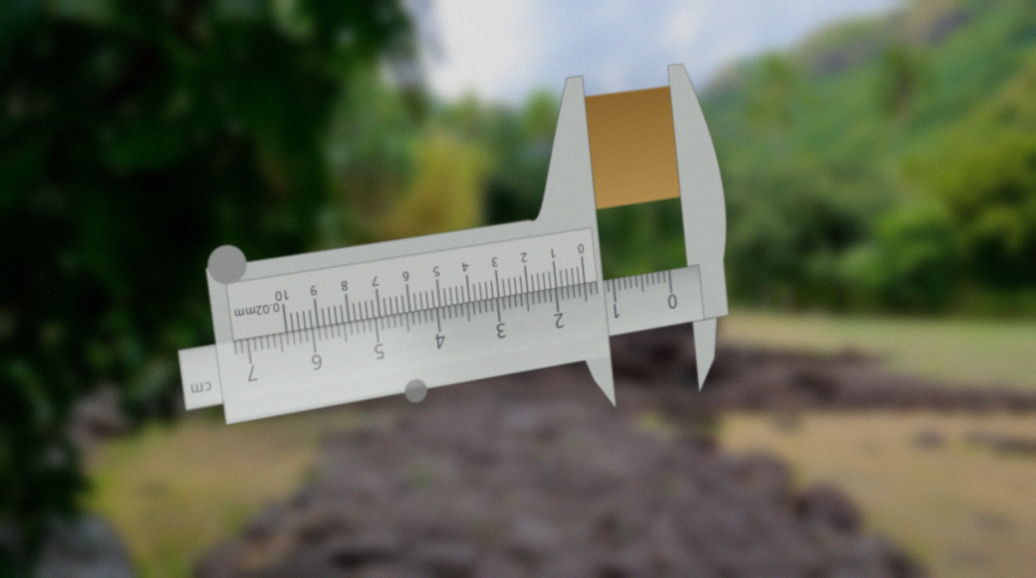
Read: 15.0mm
